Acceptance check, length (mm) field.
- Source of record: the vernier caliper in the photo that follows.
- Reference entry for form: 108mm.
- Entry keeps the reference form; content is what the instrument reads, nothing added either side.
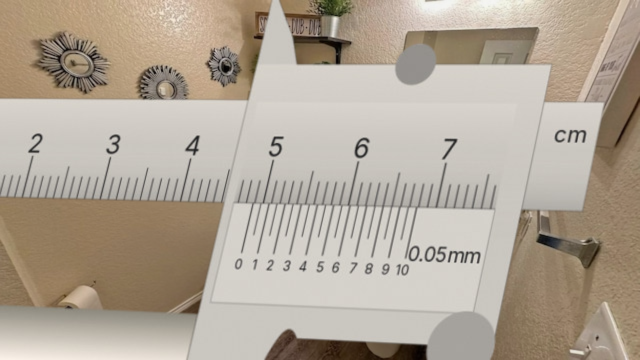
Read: 48.8mm
